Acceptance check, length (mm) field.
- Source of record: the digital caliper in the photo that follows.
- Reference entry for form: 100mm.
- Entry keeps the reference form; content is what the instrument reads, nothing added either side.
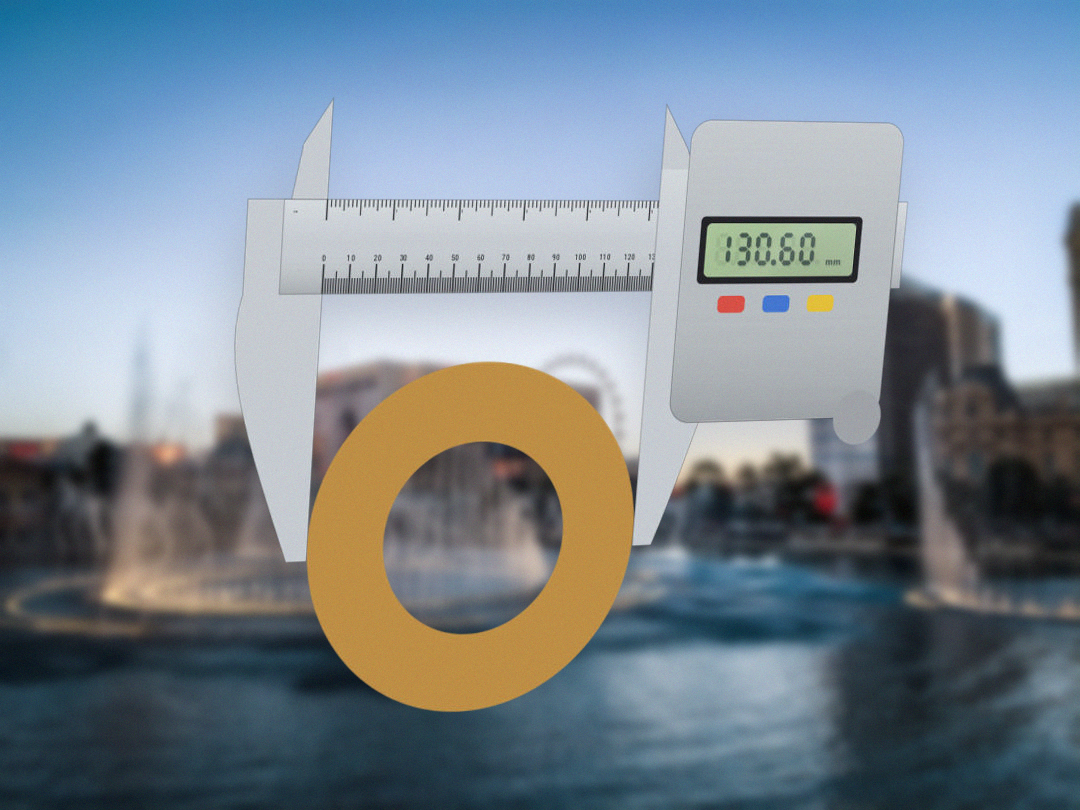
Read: 130.60mm
